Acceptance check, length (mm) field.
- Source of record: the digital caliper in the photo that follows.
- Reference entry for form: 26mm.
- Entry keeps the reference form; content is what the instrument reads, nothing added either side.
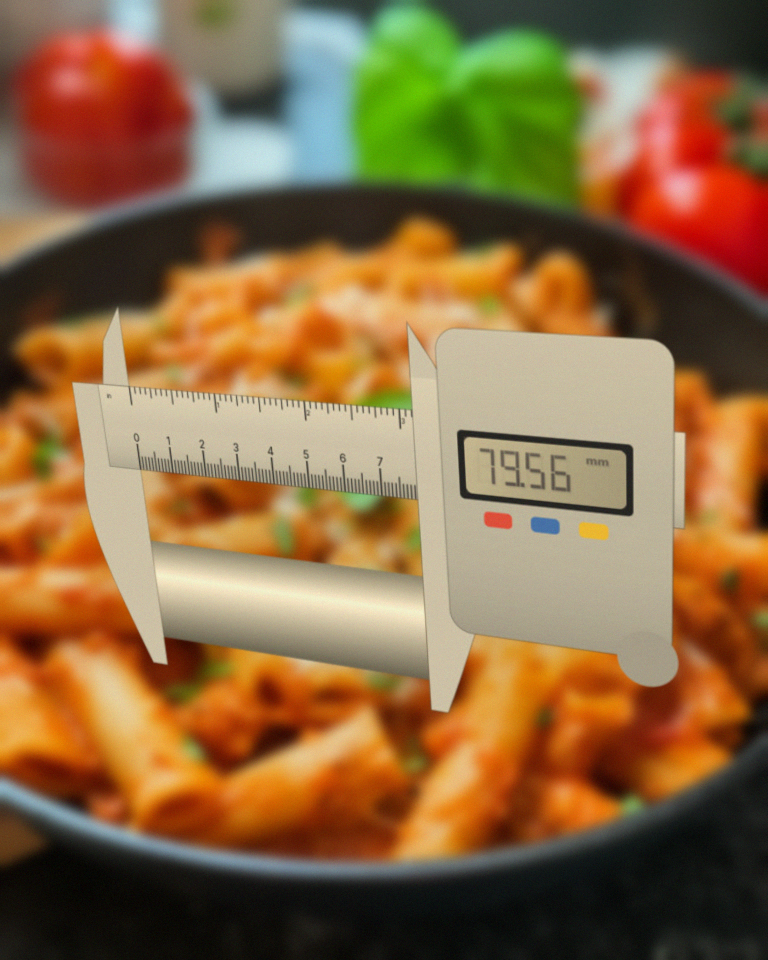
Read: 79.56mm
